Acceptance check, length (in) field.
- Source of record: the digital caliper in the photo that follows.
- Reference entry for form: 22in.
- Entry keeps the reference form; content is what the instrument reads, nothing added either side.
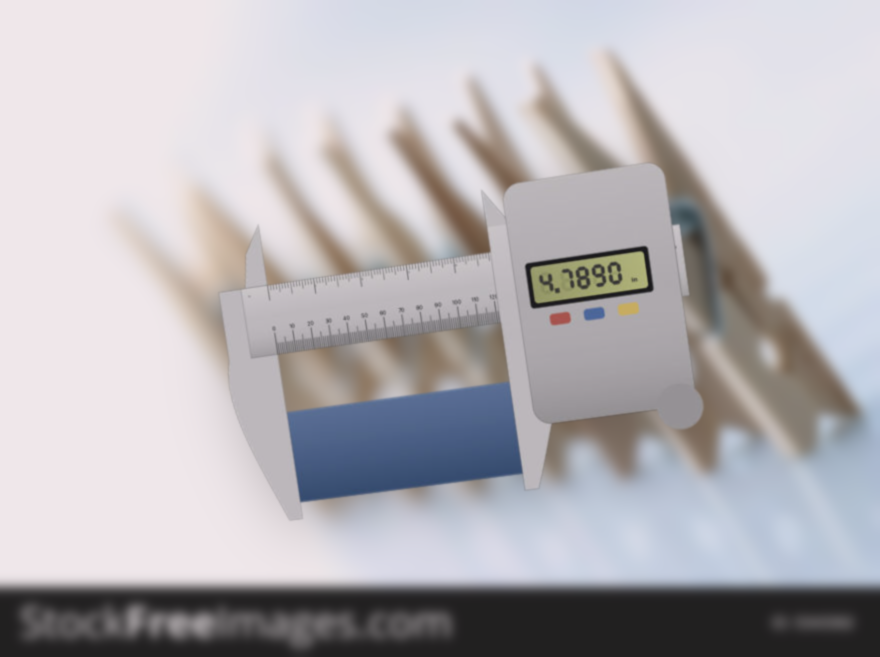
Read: 4.7890in
